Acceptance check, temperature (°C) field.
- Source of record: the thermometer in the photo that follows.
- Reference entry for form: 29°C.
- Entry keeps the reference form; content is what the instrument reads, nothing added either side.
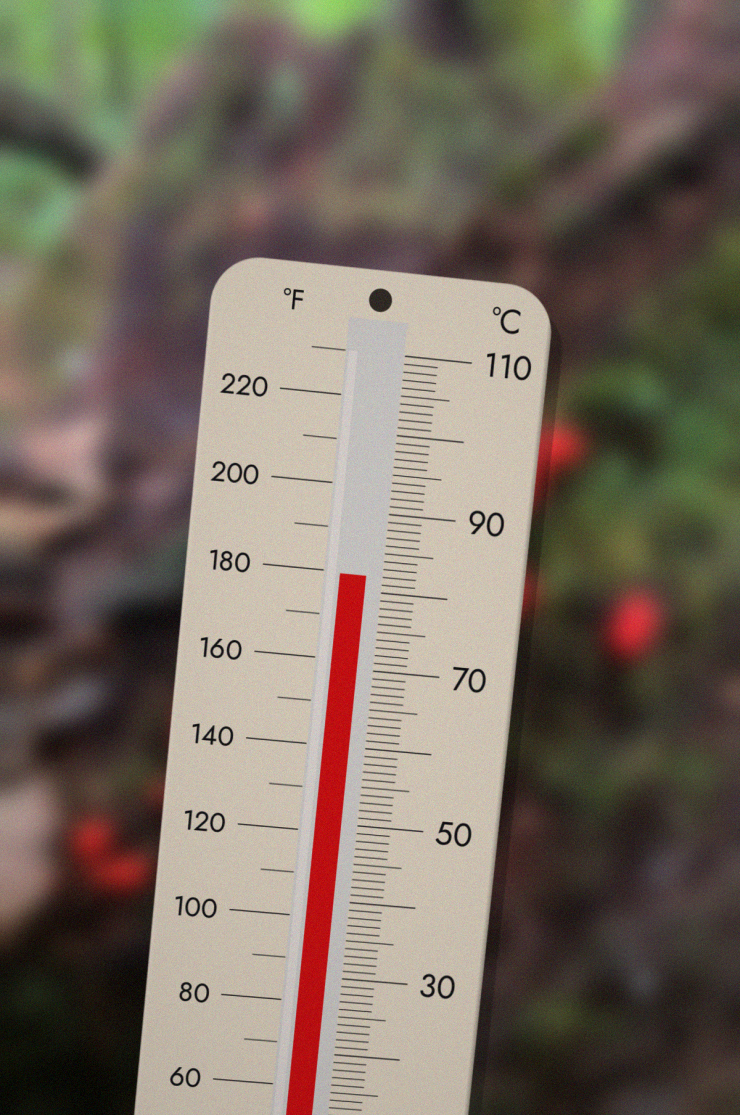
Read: 82°C
